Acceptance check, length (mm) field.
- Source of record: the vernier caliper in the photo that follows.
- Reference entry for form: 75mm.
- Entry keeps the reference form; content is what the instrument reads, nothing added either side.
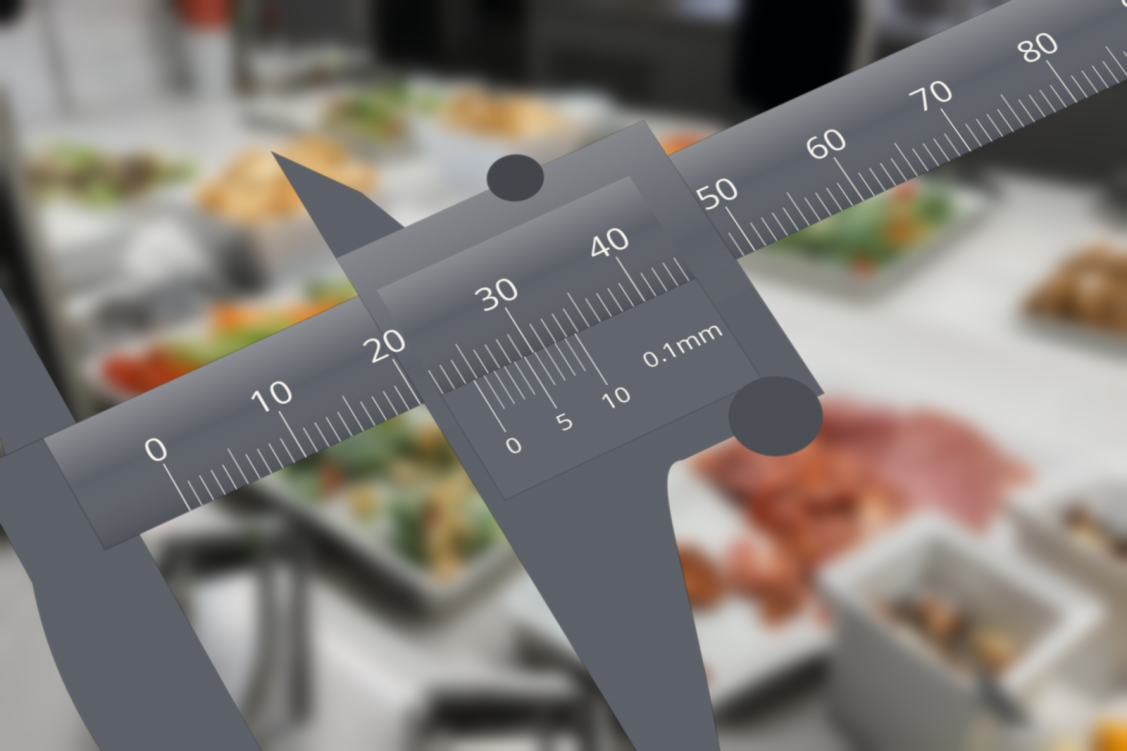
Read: 24.7mm
